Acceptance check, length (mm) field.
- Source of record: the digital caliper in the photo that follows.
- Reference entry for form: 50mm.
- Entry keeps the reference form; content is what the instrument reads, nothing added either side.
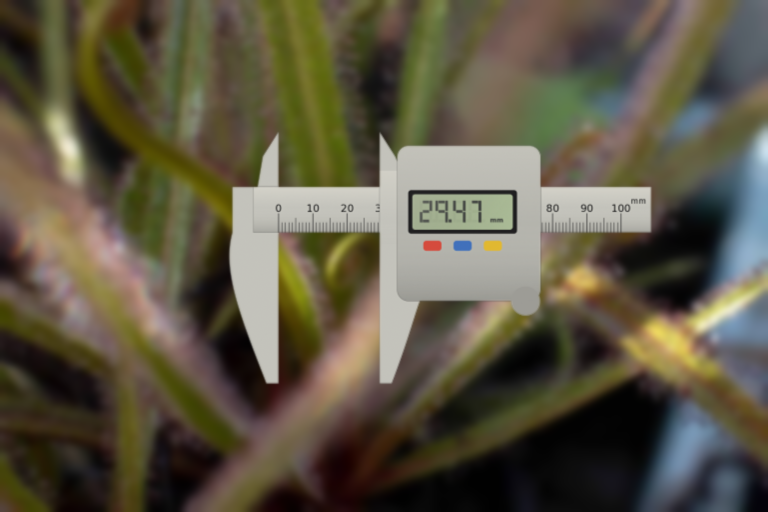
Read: 29.47mm
